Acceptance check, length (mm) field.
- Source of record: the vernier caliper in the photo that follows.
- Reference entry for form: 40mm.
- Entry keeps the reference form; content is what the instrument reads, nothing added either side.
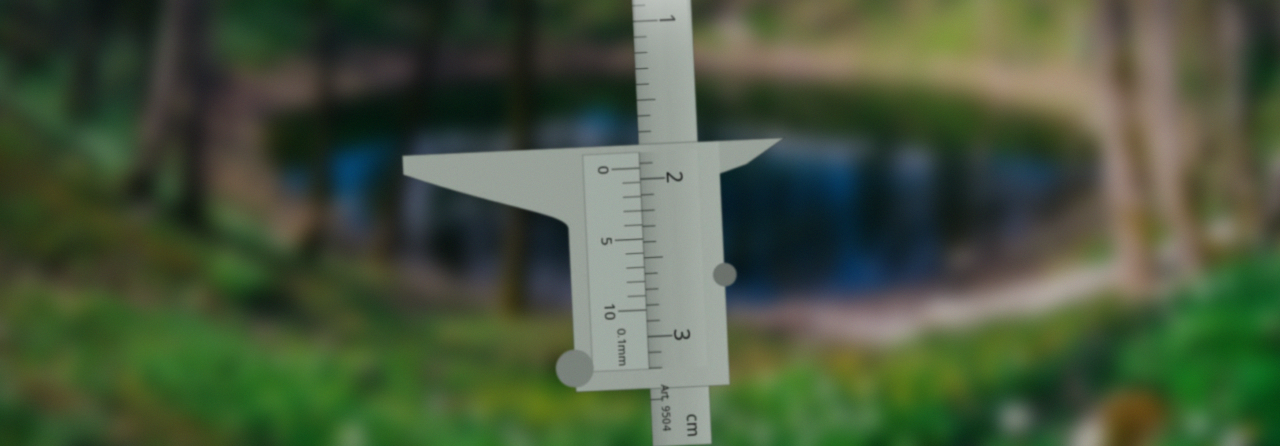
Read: 19.3mm
